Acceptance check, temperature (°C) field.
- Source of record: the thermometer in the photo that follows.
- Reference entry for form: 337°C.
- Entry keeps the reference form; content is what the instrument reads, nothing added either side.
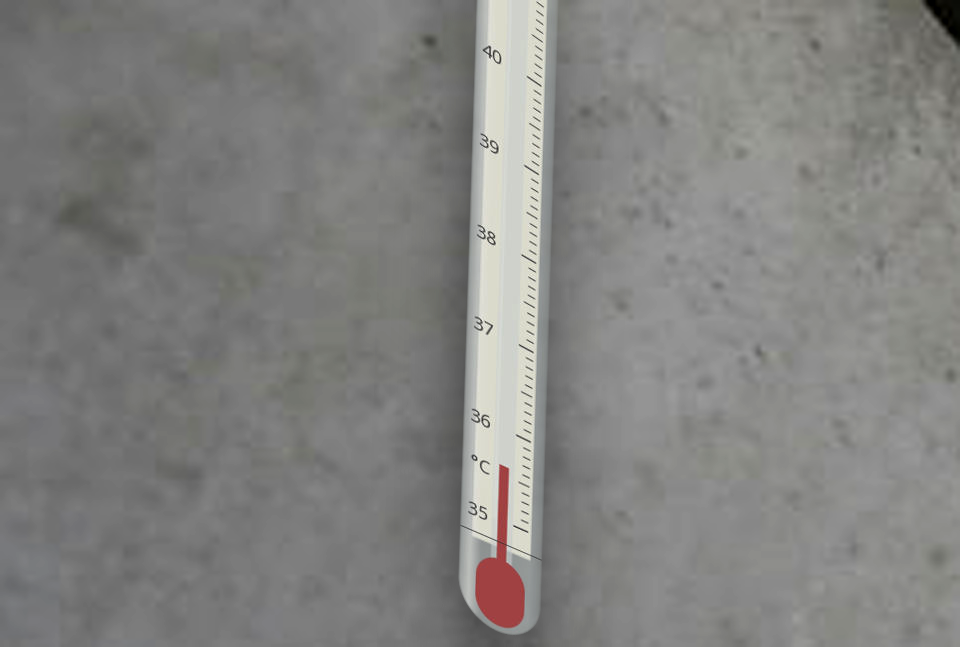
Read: 35.6°C
